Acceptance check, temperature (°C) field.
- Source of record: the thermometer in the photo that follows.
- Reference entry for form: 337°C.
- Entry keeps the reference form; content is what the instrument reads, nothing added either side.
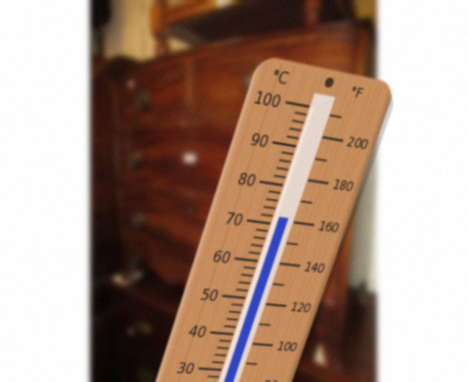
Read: 72°C
